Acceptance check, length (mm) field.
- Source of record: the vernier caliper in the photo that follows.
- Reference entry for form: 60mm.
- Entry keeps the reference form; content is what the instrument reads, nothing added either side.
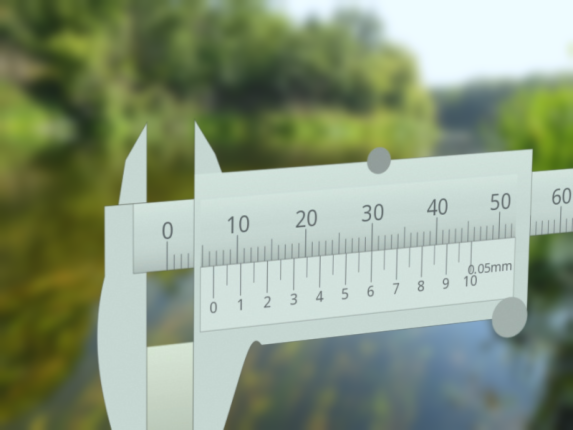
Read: 6.6mm
